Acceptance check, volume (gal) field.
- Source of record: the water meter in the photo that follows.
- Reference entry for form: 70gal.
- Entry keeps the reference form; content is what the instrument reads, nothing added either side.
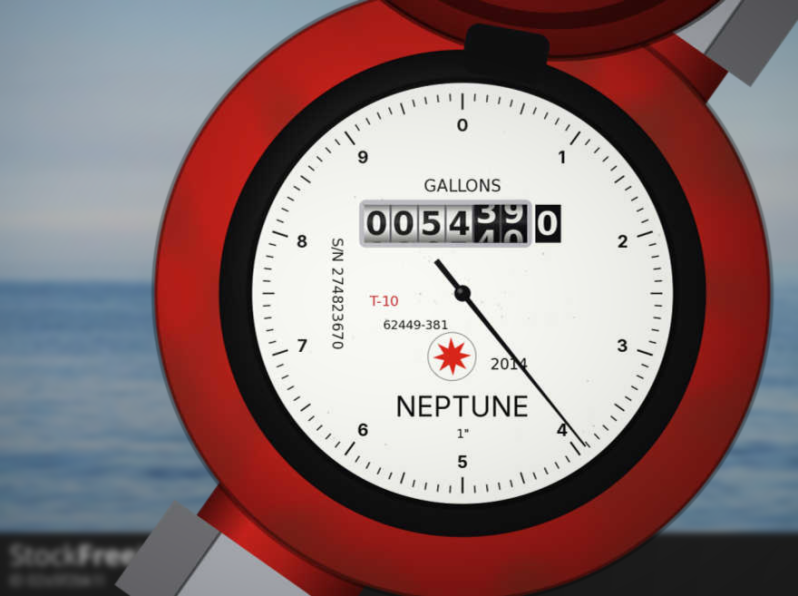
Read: 54393.9gal
